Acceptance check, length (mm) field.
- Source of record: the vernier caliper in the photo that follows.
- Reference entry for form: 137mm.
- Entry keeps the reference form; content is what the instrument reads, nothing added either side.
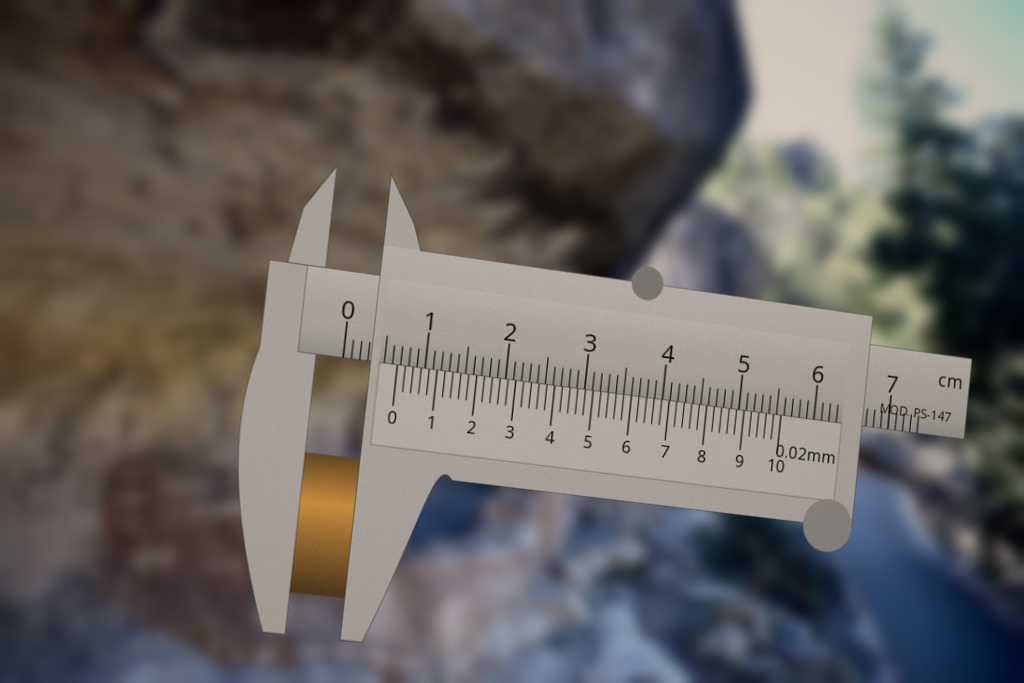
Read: 6.6mm
